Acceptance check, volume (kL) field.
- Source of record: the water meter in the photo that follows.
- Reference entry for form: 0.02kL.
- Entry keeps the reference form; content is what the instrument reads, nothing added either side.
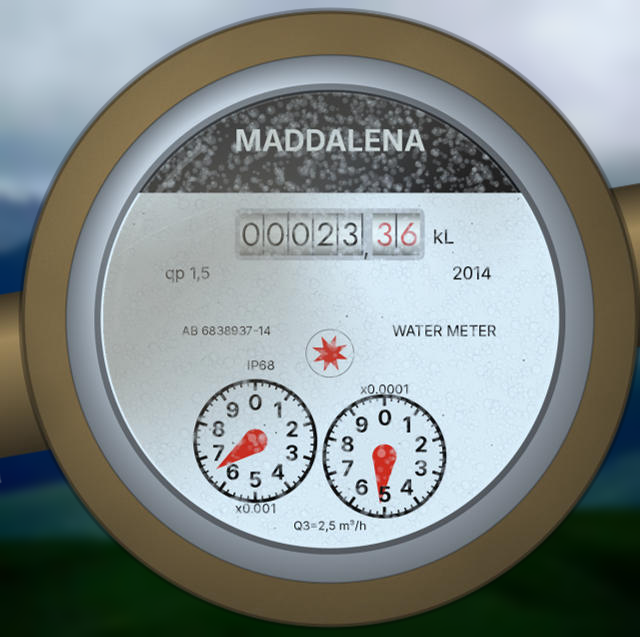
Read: 23.3665kL
